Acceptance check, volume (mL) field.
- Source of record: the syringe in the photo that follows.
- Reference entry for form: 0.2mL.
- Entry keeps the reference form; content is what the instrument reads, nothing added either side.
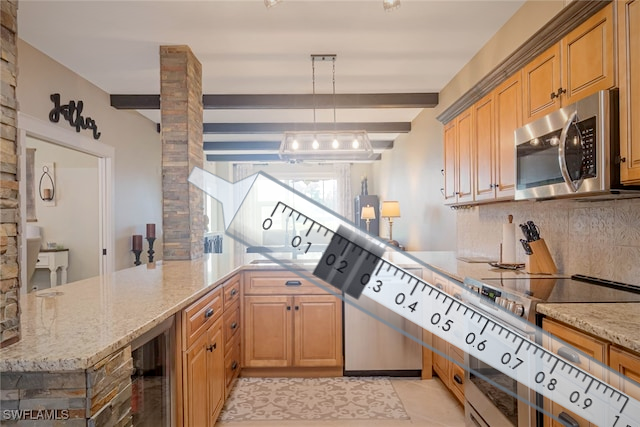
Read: 0.16mL
